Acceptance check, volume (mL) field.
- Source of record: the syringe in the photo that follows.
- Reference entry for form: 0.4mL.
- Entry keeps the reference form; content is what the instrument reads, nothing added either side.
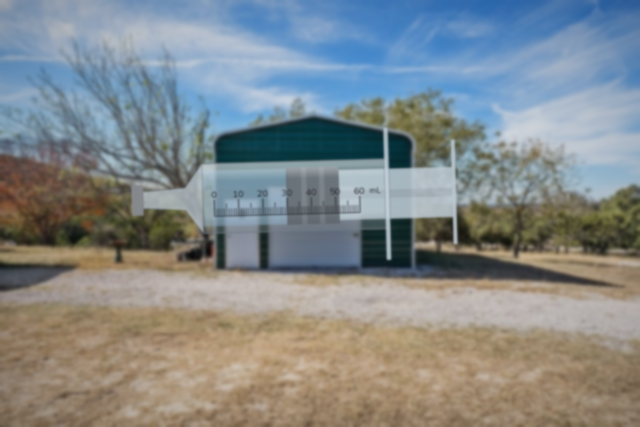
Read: 30mL
